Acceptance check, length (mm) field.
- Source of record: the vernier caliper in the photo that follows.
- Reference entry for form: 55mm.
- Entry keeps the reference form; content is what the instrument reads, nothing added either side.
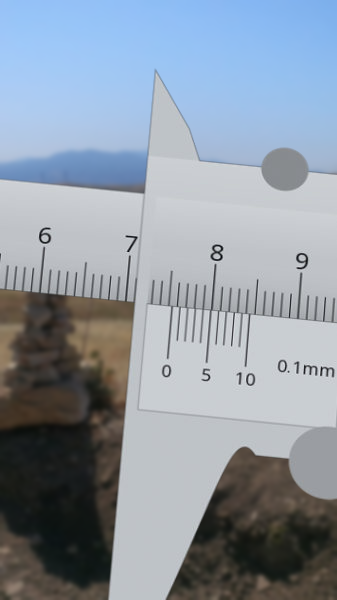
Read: 75.4mm
